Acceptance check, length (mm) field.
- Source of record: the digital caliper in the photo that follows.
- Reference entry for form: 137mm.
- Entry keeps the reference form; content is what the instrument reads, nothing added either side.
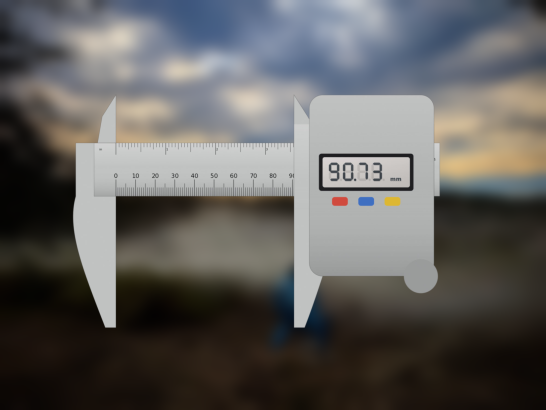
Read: 90.73mm
